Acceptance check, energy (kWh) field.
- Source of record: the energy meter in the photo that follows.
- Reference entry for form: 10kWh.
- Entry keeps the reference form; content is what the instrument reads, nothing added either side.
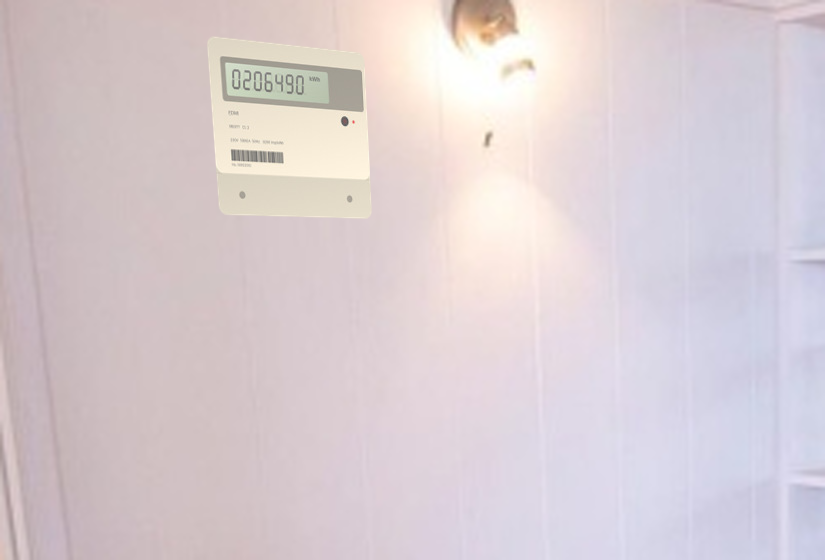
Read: 206490kWh
